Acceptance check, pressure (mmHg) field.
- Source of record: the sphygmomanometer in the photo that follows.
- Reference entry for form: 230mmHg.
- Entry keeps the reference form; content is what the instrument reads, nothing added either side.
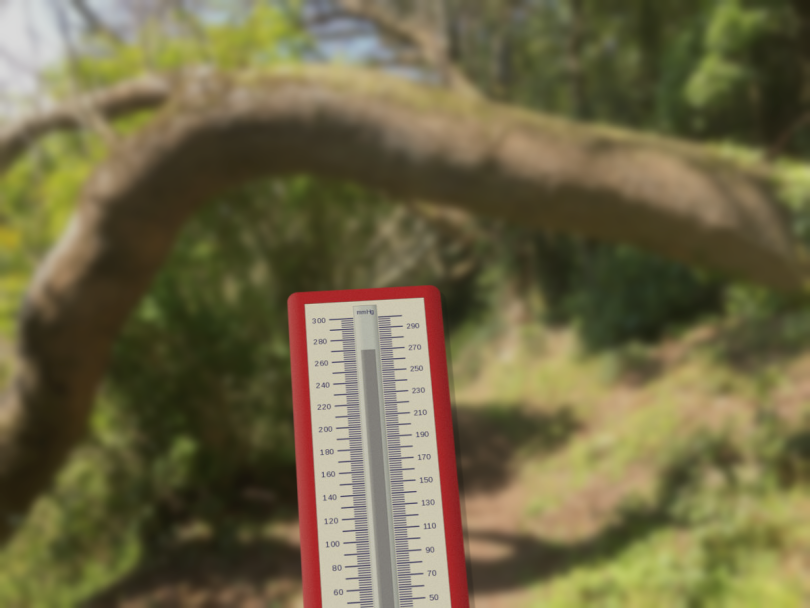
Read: 270mmHg
